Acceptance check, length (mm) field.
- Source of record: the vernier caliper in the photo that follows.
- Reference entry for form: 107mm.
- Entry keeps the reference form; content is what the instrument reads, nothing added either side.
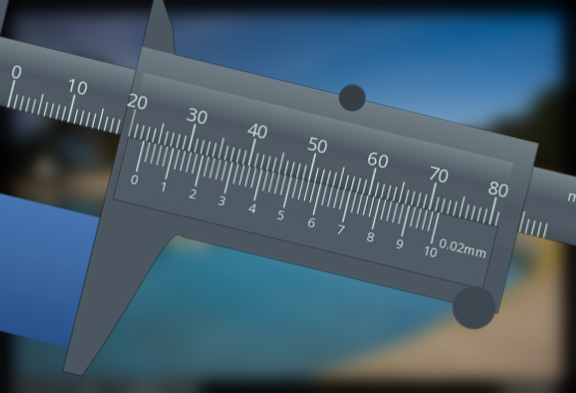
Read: 22.6mm
